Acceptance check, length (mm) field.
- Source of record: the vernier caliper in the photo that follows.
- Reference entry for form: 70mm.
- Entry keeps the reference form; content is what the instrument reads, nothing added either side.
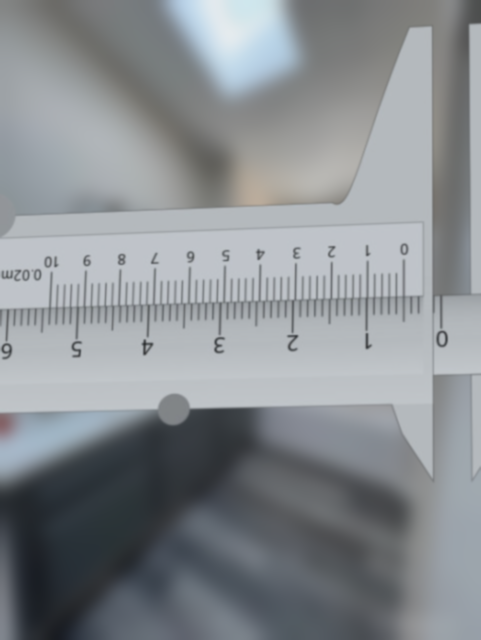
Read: 5.0mm
